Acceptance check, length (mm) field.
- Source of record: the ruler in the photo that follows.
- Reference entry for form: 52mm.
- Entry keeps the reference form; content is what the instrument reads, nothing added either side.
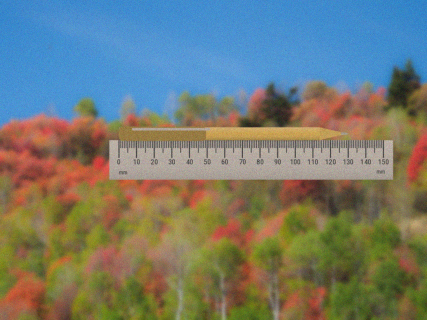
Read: 130mm
